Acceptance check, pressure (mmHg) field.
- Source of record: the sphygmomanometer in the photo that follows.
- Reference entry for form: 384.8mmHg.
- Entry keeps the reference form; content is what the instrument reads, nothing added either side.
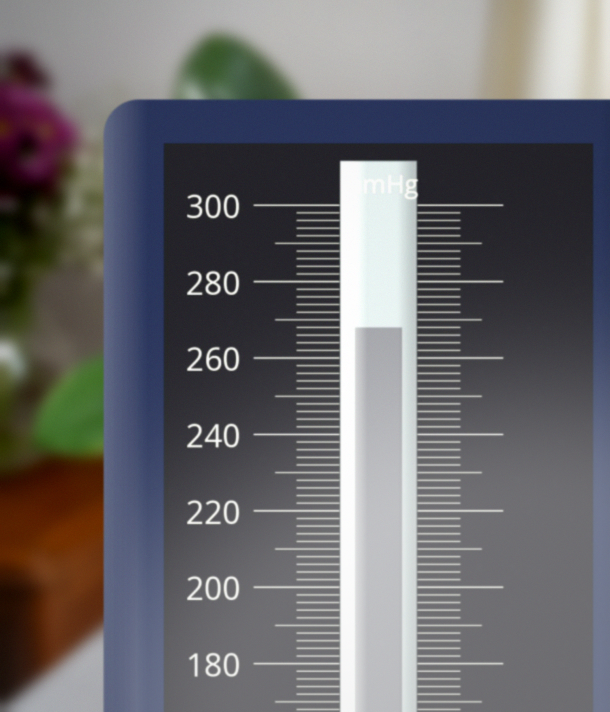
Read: 268mmHg
